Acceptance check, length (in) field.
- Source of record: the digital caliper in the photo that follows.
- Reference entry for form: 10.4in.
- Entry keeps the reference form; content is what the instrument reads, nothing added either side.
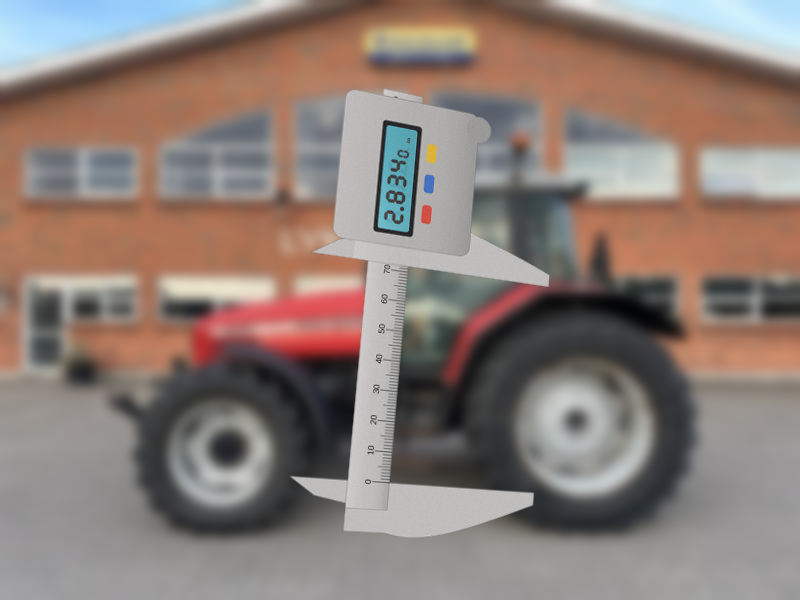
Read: 2.8340in
